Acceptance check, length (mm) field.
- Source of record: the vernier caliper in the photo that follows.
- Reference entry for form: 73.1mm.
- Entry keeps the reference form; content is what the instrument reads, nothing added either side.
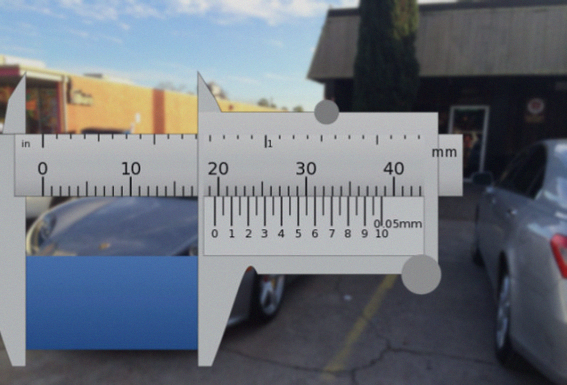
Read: 19.6mm
